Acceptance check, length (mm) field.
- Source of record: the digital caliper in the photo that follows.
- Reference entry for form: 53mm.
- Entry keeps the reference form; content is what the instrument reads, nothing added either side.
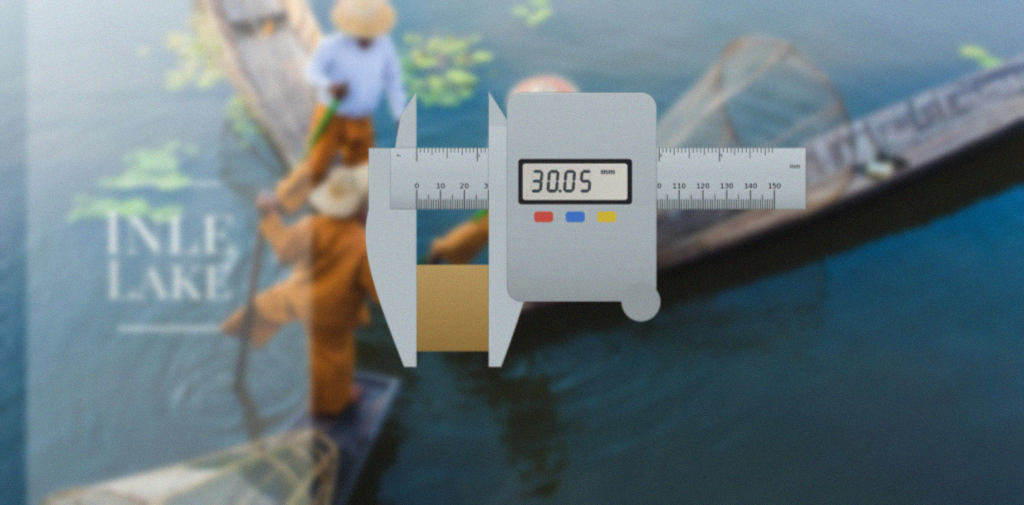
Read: 30.05mm
